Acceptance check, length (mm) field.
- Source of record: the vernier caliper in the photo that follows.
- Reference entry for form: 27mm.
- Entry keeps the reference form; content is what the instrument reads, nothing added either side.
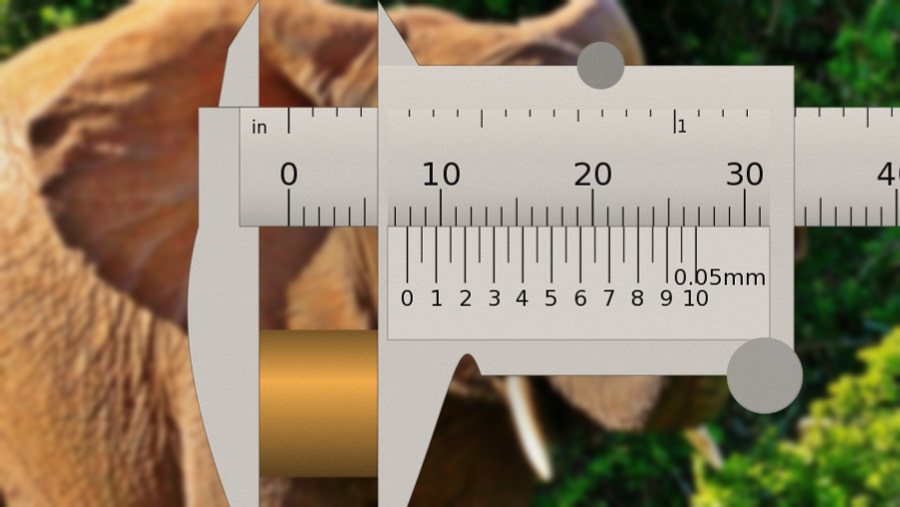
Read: 7.8mm
